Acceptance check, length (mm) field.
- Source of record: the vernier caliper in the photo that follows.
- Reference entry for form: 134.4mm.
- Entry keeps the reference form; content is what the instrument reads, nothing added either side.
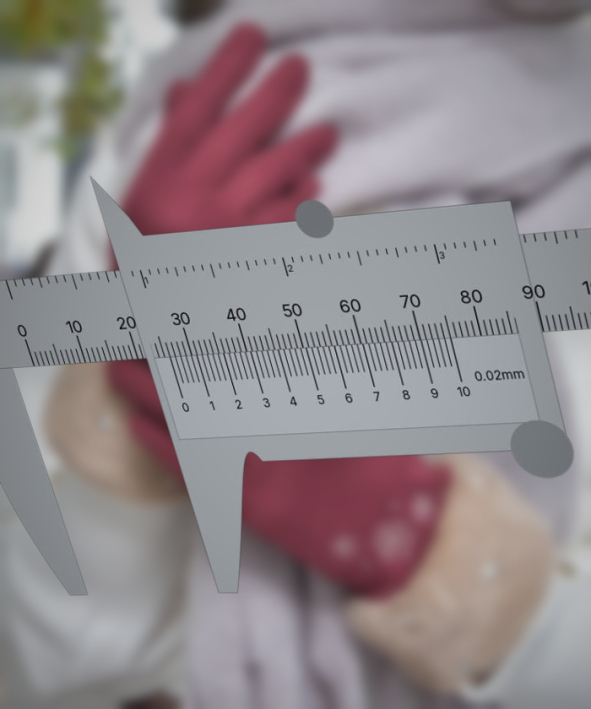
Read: 26.0mm
